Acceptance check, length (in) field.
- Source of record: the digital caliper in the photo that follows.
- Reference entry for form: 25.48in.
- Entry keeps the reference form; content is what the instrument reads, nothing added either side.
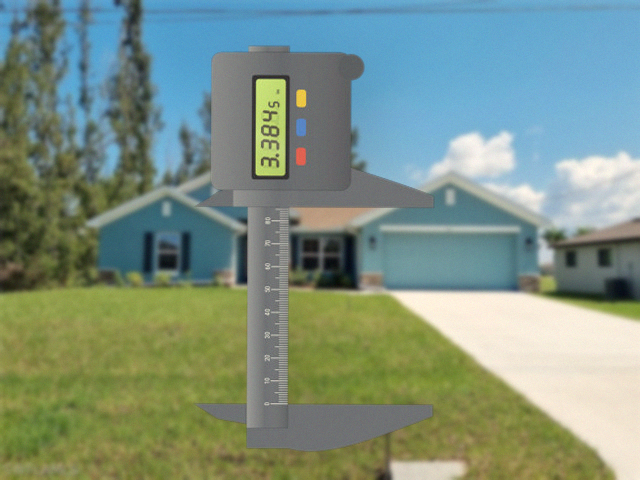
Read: 3.3845in
